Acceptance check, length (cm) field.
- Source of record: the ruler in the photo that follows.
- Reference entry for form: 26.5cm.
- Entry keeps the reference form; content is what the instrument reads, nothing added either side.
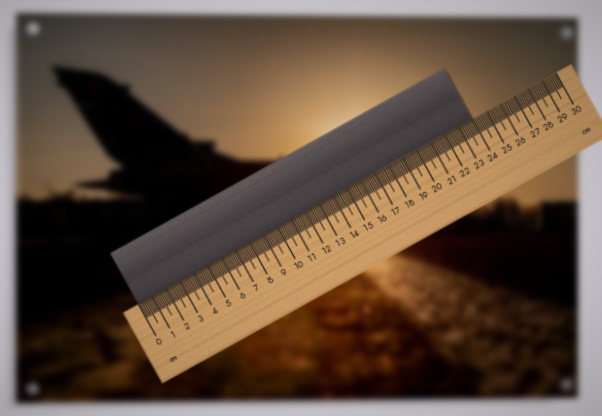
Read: 24cm
